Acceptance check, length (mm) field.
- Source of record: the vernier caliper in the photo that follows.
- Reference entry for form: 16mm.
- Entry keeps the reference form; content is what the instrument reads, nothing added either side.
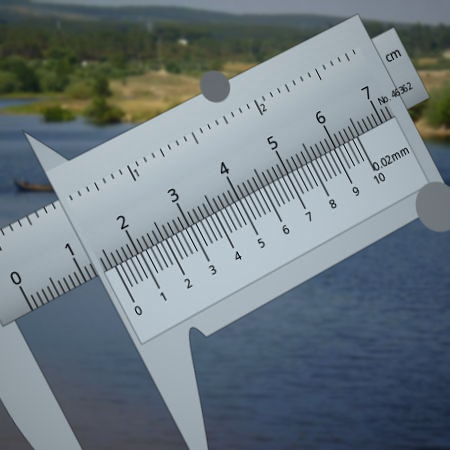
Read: 15.6mm
